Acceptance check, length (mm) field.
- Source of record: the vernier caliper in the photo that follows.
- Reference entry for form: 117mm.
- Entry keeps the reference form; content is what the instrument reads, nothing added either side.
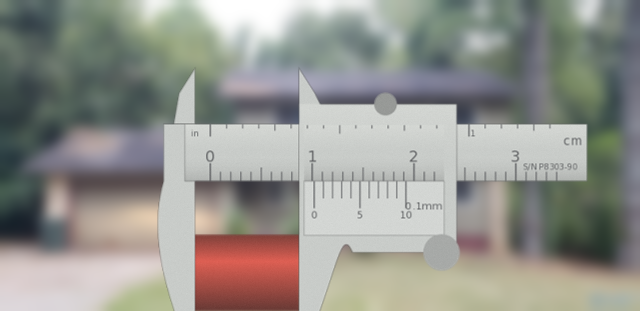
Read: 10.2mm
